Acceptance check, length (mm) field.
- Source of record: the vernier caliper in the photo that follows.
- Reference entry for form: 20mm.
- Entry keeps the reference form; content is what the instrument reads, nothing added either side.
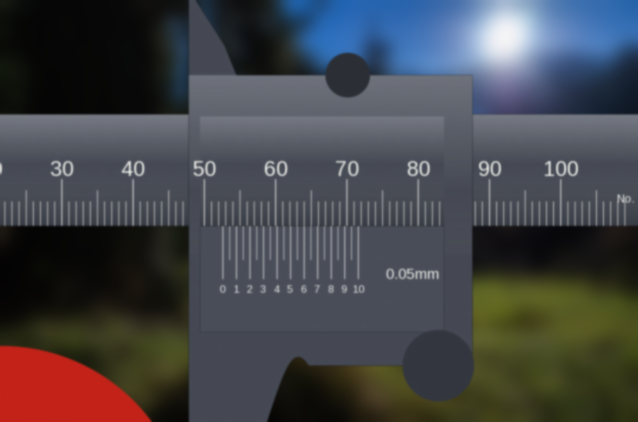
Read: 52.6mm
